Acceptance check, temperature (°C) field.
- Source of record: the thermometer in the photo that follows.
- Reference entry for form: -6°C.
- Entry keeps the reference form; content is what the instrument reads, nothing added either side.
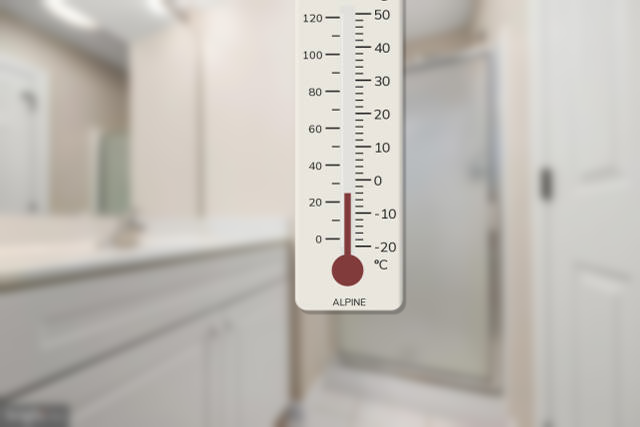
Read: -4°C
